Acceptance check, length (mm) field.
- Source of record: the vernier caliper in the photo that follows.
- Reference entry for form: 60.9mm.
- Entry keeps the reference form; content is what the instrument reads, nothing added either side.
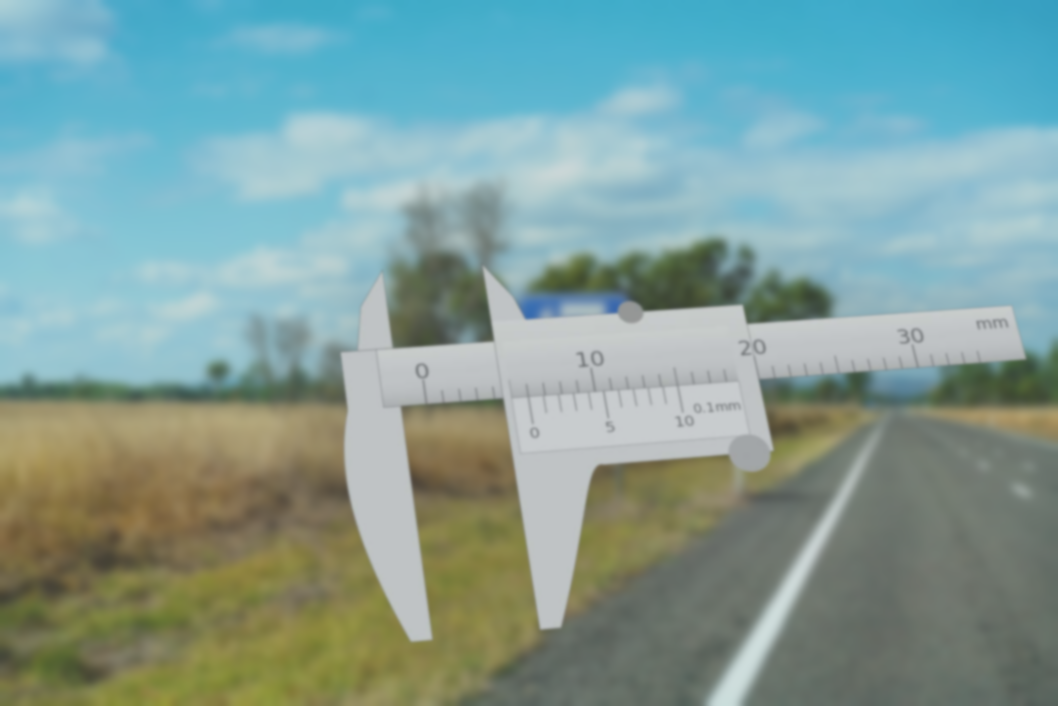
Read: 6.0mm
